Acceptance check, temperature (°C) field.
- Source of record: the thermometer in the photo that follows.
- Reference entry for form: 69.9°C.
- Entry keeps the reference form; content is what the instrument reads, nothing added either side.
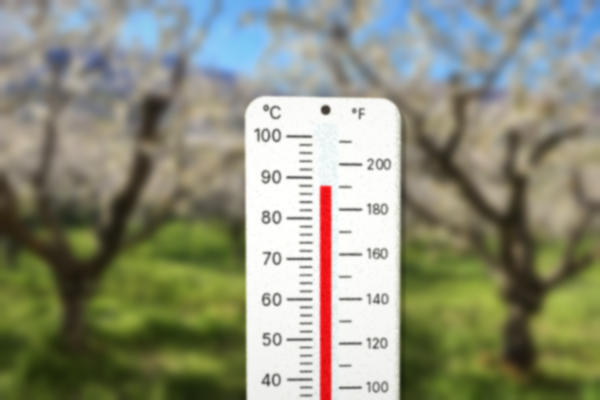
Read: 88°C
